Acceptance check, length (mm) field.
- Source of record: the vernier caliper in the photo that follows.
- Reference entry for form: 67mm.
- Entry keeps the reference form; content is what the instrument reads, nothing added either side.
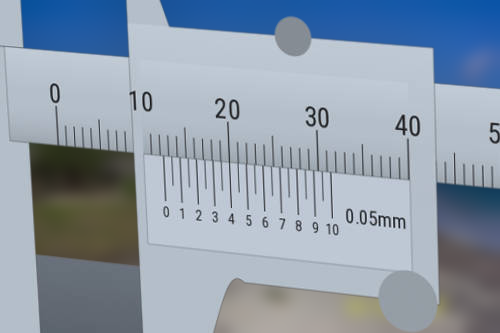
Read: 12.4mm
